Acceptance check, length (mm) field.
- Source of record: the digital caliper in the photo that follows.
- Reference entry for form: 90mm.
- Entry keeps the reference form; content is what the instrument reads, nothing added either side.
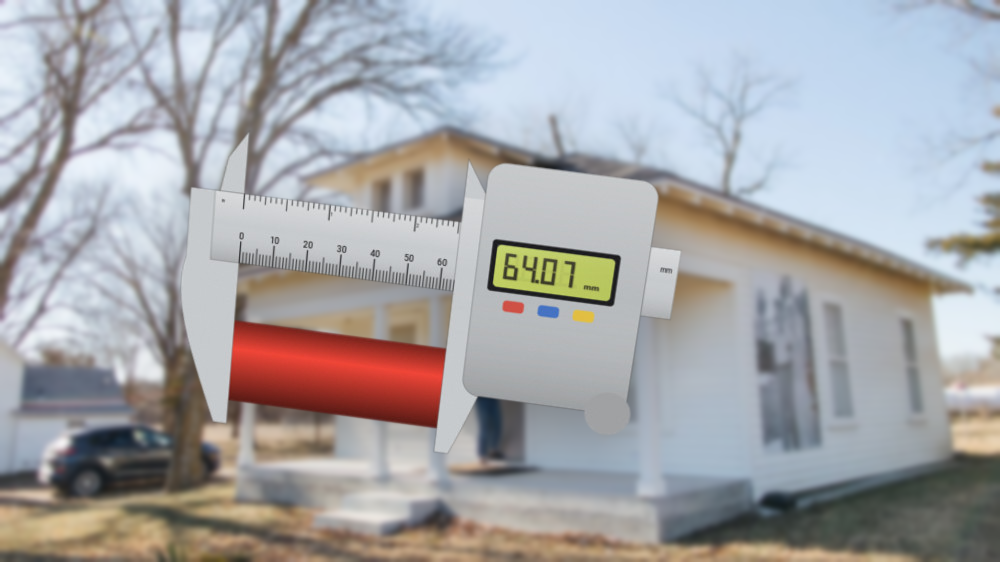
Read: 64.07mm
